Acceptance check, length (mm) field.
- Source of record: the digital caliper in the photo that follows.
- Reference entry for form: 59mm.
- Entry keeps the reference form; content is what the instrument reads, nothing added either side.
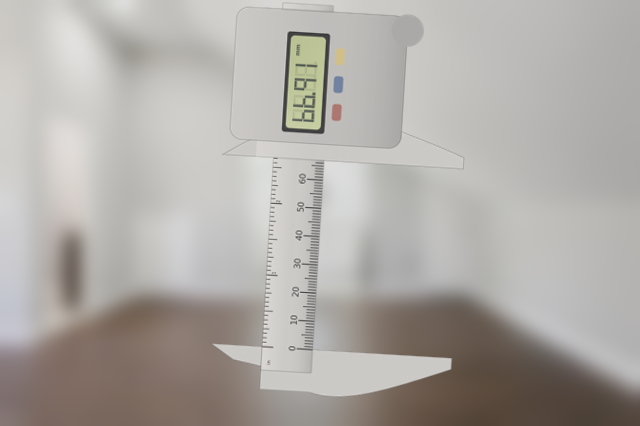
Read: 66.91mm
